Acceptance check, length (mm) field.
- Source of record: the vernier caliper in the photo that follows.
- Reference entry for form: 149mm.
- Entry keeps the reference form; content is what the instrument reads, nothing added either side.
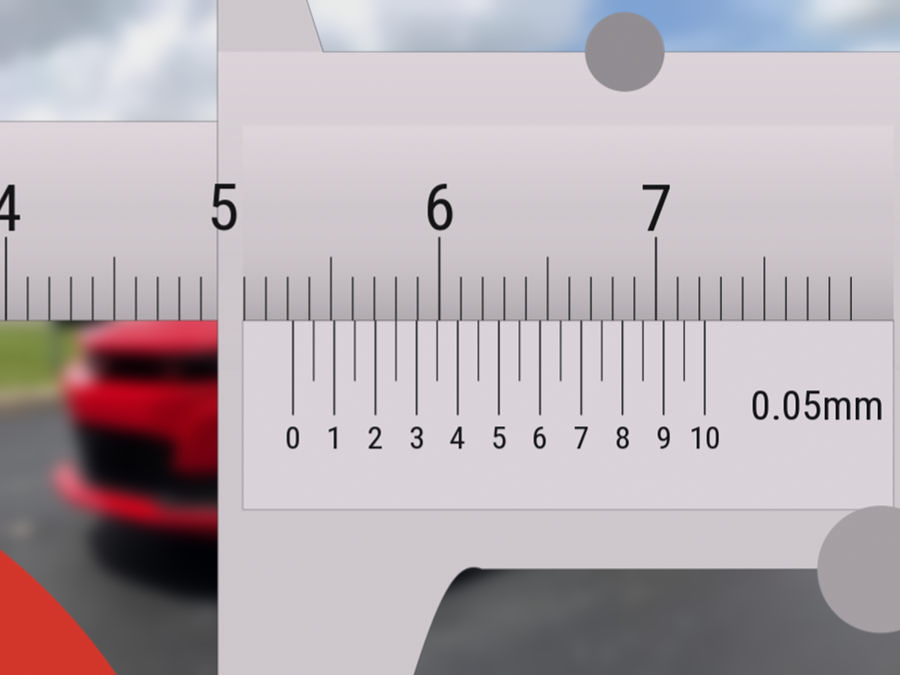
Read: 53.25mm
